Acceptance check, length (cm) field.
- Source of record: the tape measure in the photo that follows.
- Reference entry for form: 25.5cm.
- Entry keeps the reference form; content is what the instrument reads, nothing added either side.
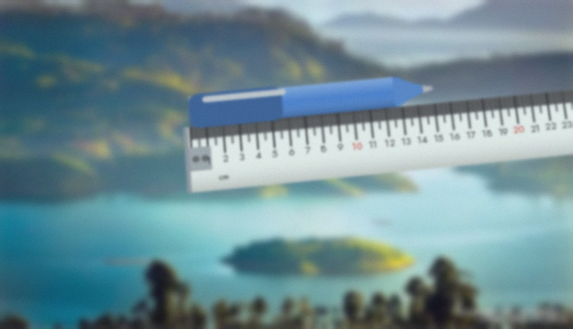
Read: 15cm
